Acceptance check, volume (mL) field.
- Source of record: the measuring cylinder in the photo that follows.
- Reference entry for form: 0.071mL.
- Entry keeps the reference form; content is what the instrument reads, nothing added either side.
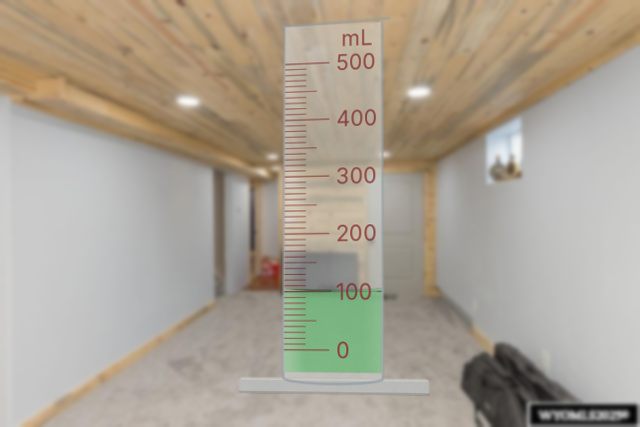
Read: 100mL
